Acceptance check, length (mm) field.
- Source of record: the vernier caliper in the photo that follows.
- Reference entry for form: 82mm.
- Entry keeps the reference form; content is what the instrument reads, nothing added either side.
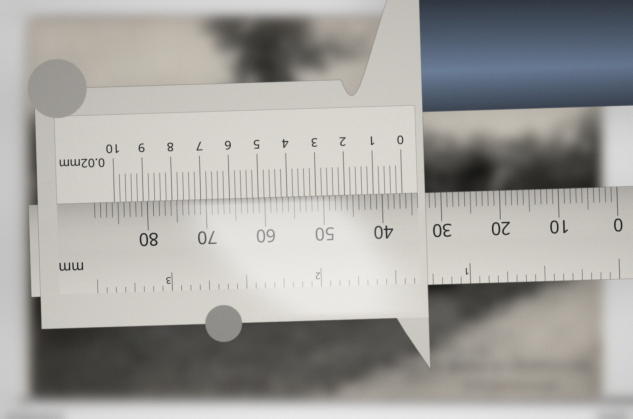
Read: 36.6mm
